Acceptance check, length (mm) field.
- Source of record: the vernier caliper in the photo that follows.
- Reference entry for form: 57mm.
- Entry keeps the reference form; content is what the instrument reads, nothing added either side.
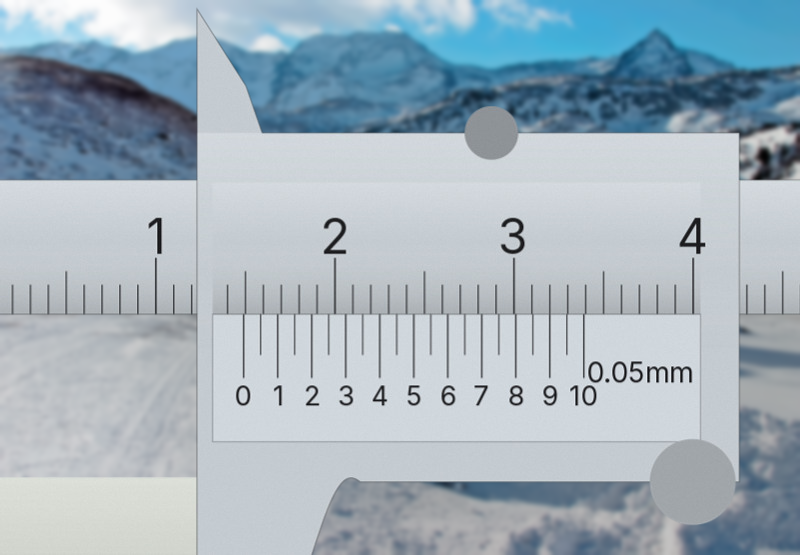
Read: 14.9mm
